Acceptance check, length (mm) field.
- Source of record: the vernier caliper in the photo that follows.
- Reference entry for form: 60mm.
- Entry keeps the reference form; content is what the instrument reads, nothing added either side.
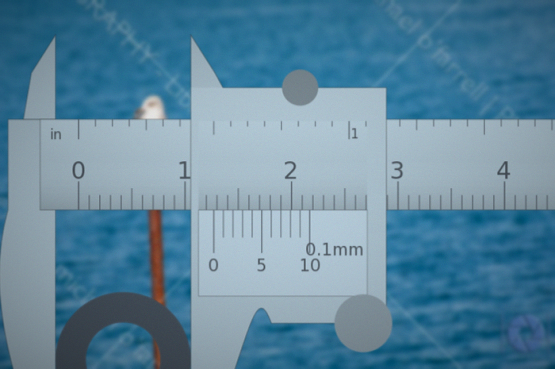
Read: 12.7mm
